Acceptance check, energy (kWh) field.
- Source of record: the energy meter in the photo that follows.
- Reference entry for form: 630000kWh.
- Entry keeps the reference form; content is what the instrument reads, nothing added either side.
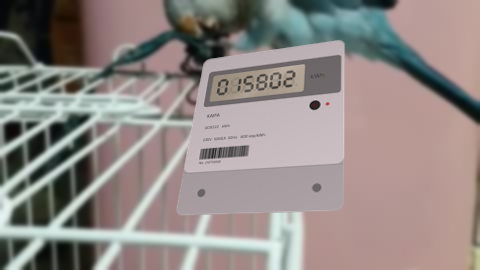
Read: 15802kWh
